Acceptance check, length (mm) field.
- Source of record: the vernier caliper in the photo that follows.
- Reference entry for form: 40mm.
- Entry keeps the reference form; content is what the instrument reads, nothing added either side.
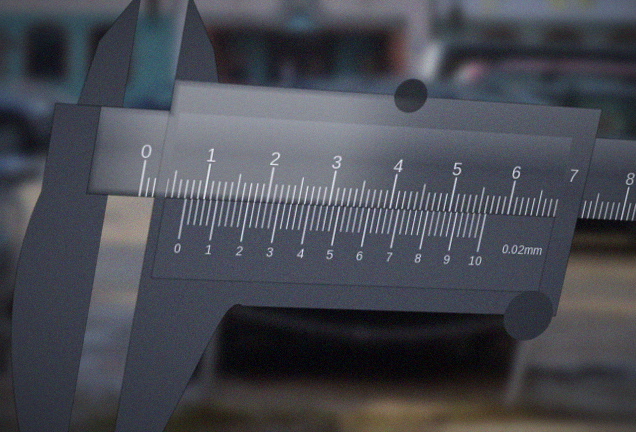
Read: 7.2mm
